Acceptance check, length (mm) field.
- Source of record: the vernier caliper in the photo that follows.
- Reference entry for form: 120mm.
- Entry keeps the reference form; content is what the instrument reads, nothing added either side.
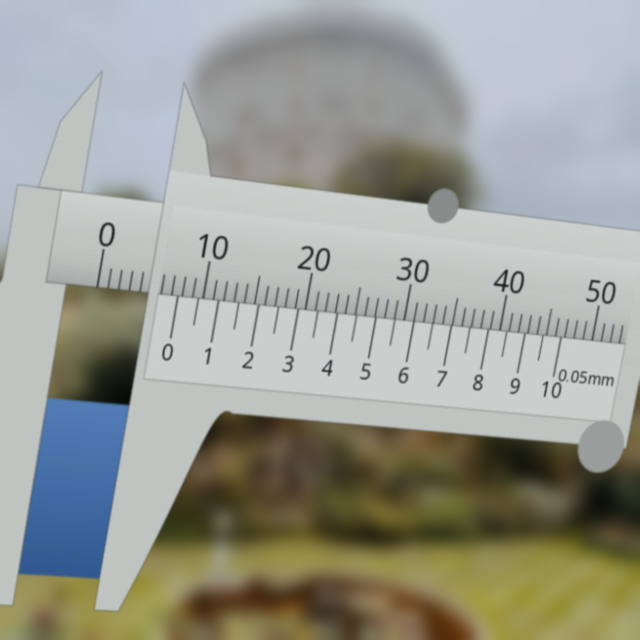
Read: 7.6mm
